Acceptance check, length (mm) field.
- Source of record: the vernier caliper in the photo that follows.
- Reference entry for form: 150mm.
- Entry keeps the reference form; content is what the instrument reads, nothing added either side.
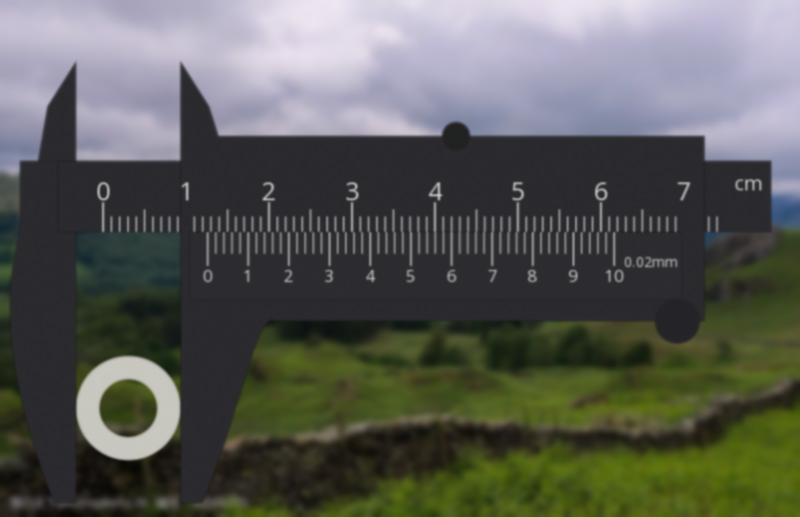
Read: 12.6mm
